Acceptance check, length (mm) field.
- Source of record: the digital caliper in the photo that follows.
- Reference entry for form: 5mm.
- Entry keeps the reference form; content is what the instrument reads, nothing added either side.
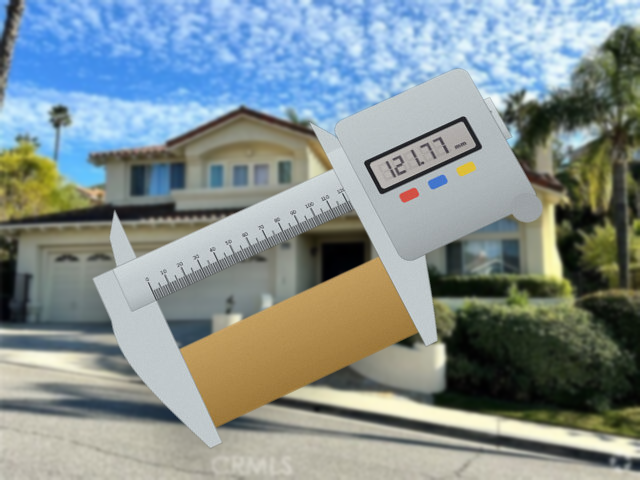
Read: 121.77mm
